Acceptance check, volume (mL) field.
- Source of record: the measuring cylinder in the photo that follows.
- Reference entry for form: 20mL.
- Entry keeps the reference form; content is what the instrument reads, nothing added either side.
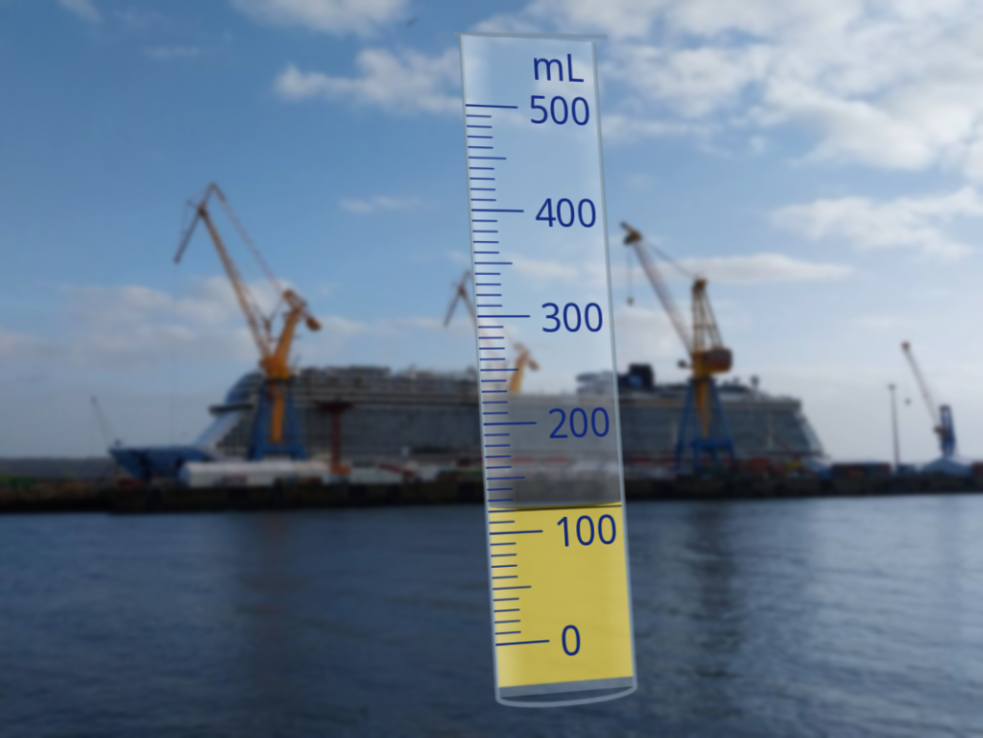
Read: 120mL
